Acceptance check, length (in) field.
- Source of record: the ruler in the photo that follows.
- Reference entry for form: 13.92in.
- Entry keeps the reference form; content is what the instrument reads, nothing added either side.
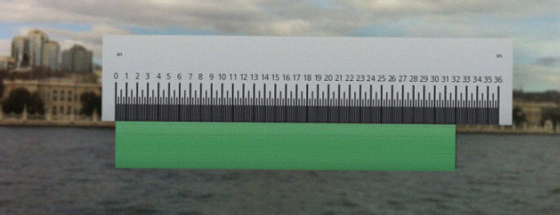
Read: 32in
